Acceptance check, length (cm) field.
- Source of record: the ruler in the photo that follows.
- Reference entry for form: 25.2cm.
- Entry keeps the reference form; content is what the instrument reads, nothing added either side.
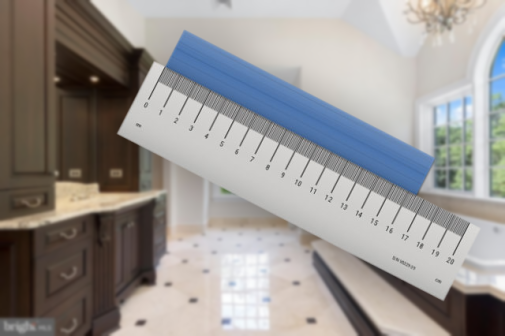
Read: 16.5cm
